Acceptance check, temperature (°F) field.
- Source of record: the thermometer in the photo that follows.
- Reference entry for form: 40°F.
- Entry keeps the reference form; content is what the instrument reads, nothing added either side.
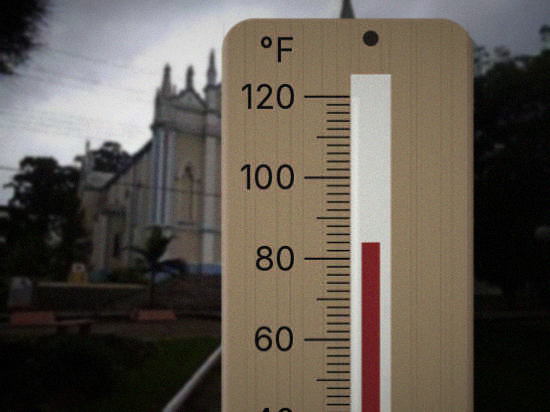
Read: 84°F
